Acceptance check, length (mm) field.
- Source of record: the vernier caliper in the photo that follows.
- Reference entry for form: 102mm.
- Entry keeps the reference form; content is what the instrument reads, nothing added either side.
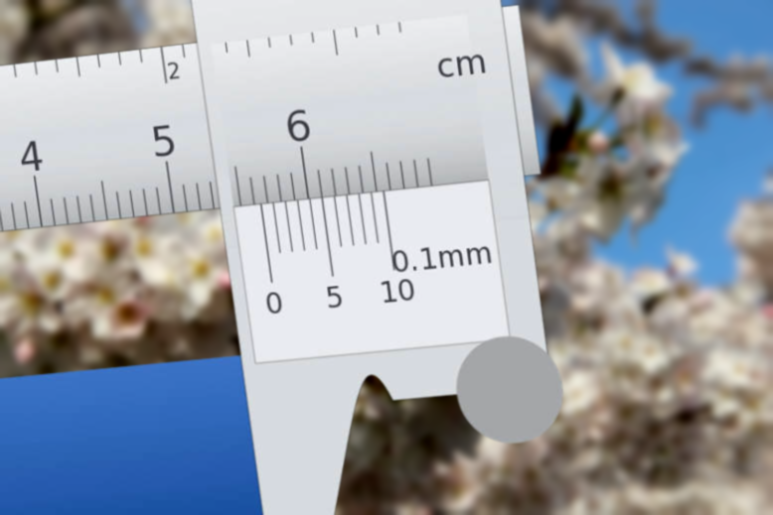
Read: 56.5mm
